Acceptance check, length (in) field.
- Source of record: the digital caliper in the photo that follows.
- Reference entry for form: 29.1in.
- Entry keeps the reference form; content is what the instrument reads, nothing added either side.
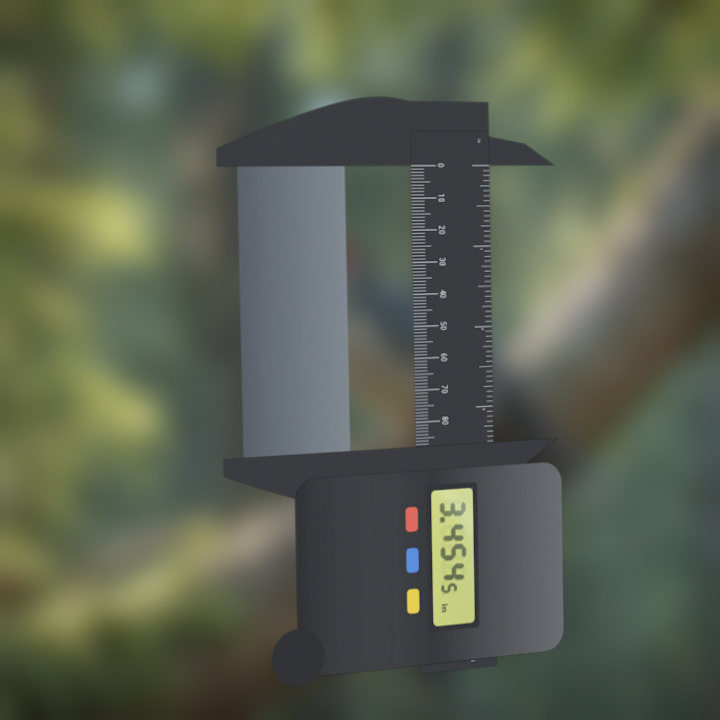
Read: 3.4545in
